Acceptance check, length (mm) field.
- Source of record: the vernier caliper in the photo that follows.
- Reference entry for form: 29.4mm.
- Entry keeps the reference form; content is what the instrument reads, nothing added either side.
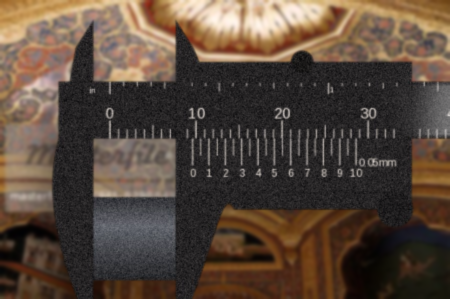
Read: 9.6mm
